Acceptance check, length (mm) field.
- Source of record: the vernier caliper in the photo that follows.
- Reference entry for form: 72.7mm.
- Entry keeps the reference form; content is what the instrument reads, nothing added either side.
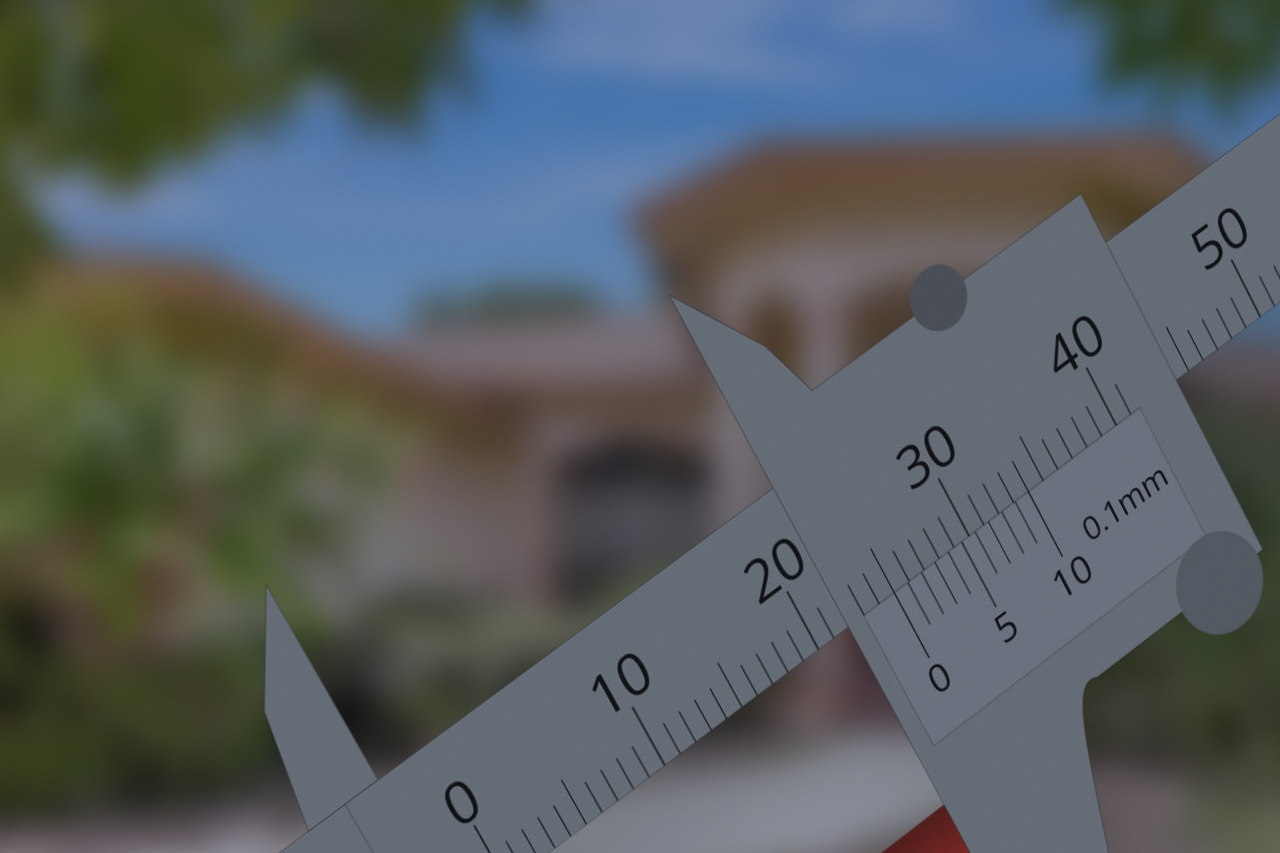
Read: 25.0mm
